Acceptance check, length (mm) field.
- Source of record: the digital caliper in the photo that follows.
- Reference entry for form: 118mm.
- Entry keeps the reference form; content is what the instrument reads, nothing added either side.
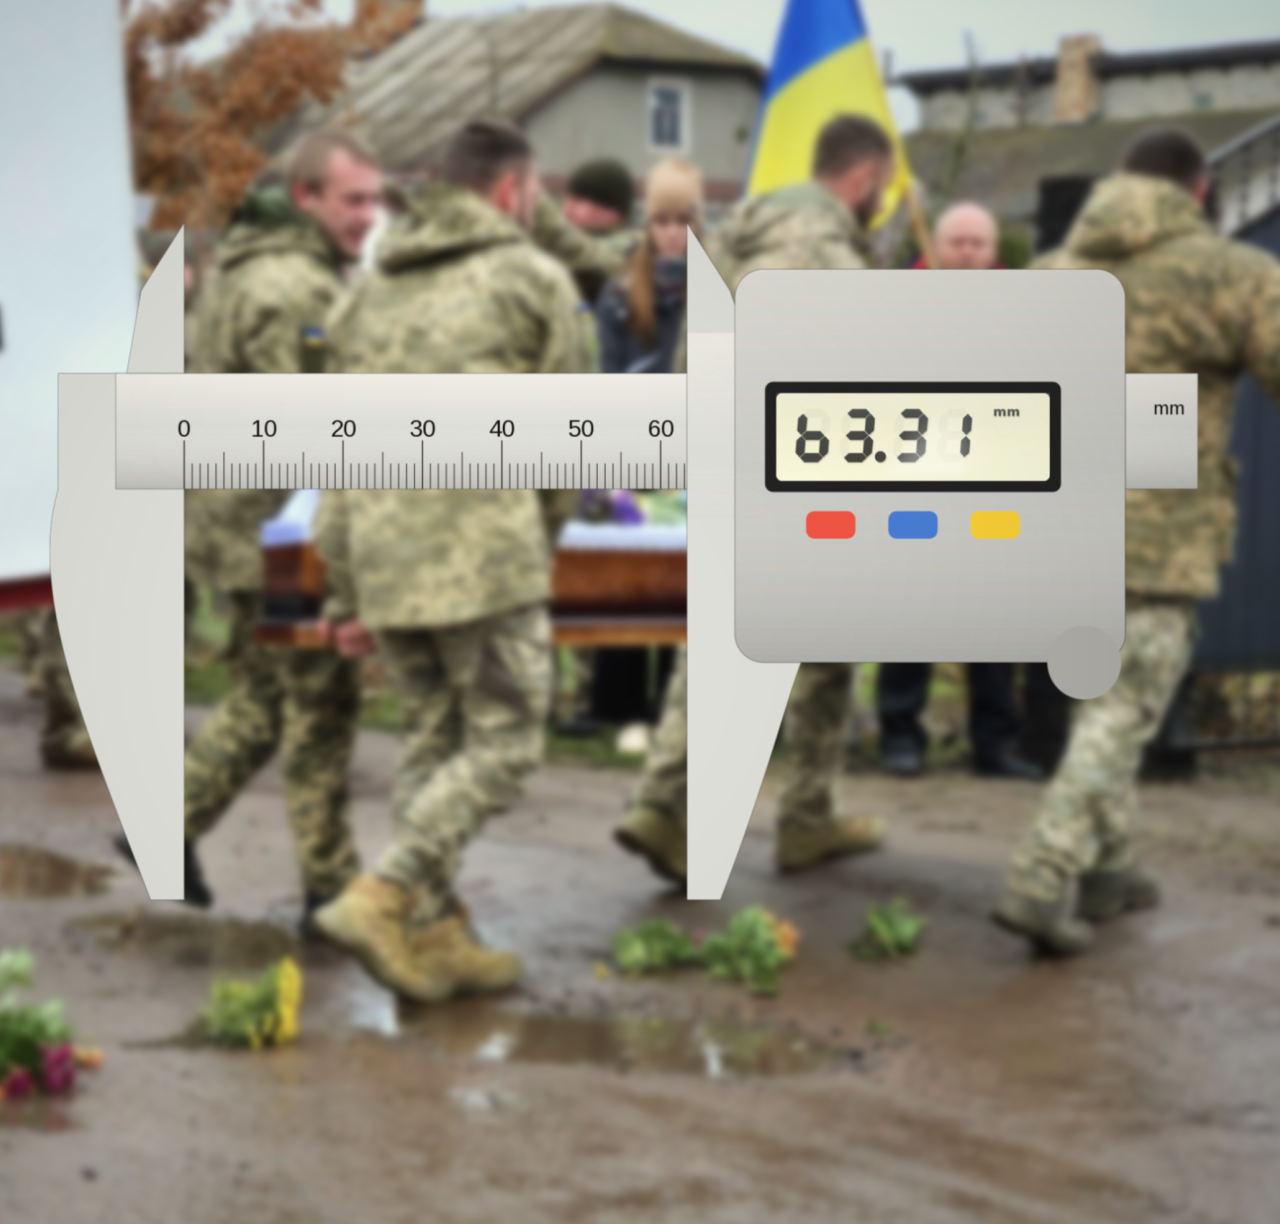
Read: 63.31mm
